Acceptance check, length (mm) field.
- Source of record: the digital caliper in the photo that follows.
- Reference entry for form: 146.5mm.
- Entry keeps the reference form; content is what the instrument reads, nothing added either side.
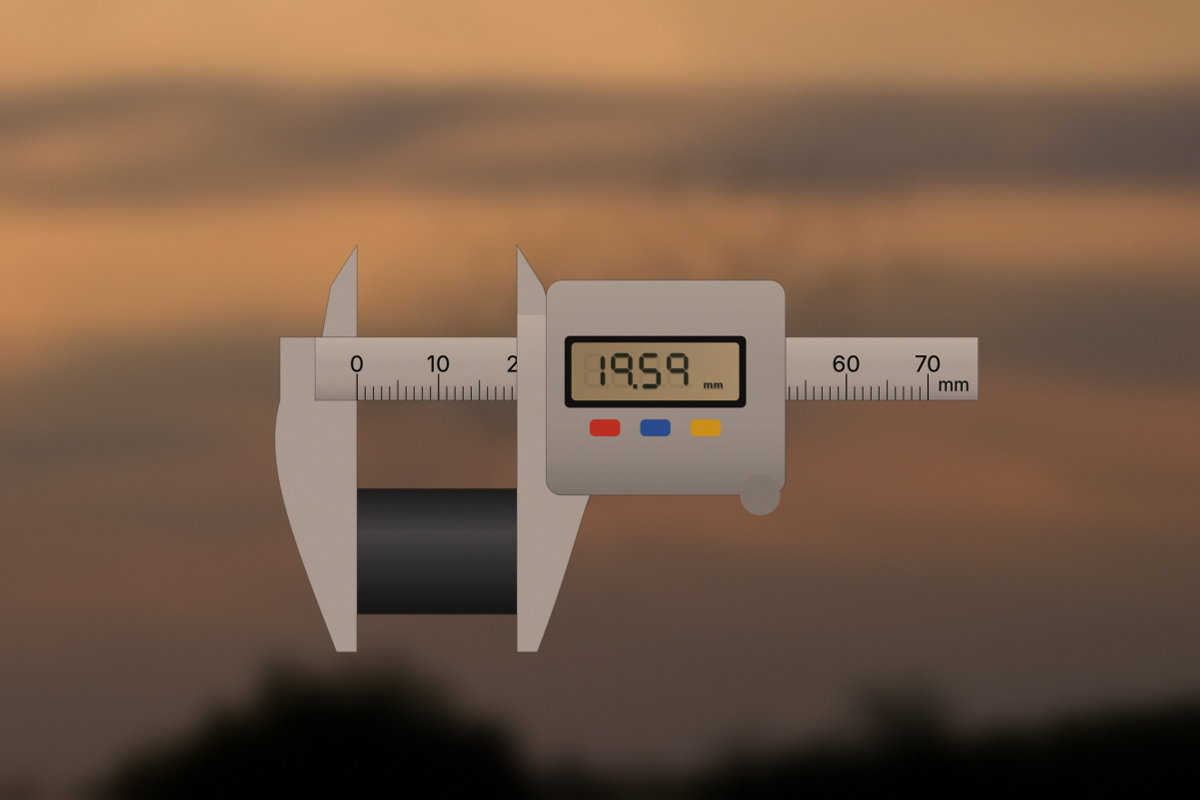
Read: 19.59mm
